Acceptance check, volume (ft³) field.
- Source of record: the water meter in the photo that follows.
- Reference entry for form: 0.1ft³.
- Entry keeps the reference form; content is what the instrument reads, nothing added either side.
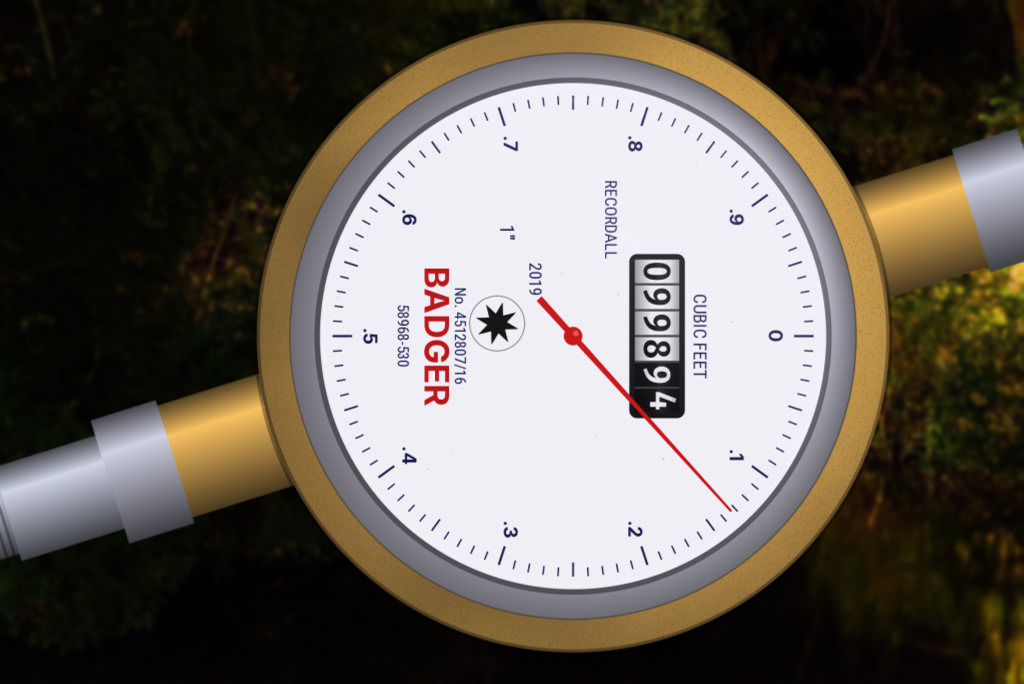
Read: 99894.13ft³
